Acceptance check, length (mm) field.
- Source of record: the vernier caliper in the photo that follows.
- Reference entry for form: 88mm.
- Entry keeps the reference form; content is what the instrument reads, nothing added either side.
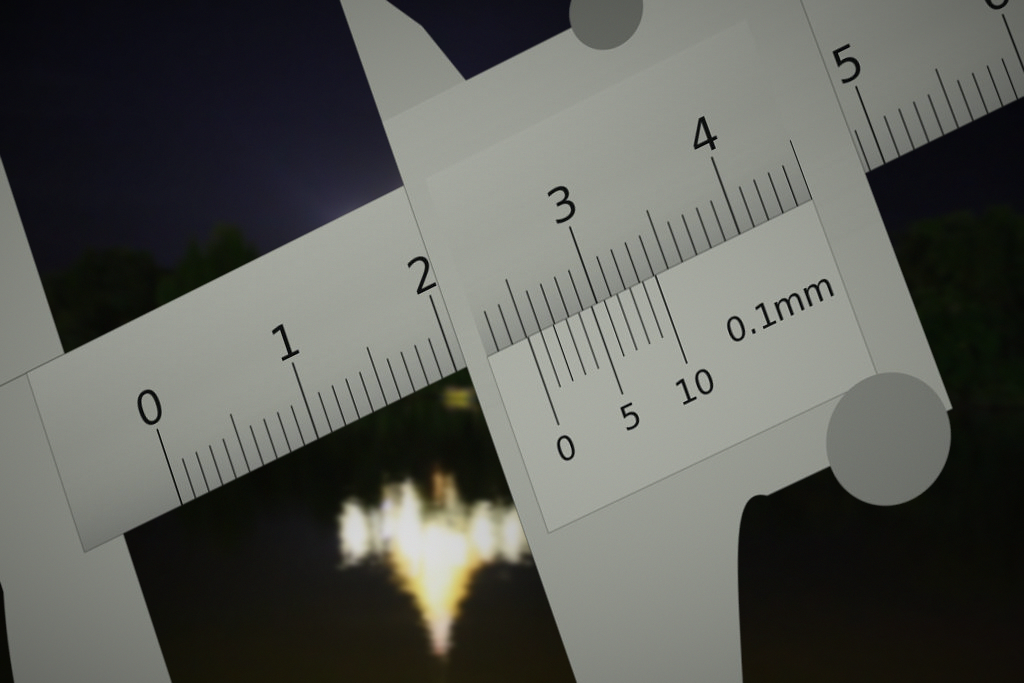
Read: 25.1mm
